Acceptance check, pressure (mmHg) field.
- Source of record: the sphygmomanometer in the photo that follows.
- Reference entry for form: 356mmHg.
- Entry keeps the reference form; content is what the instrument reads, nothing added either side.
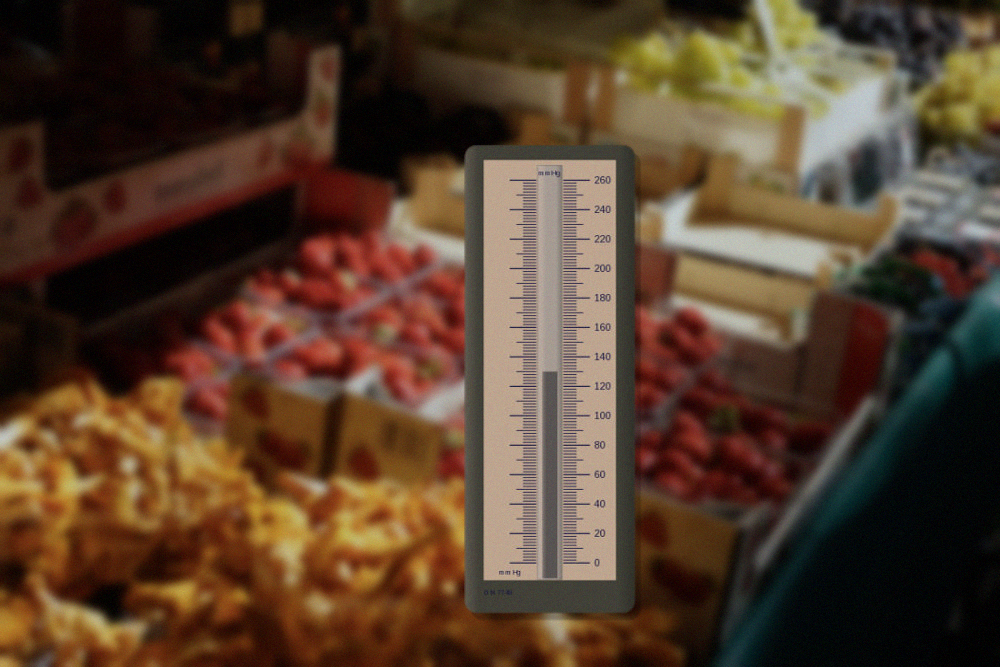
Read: 130mmHg
